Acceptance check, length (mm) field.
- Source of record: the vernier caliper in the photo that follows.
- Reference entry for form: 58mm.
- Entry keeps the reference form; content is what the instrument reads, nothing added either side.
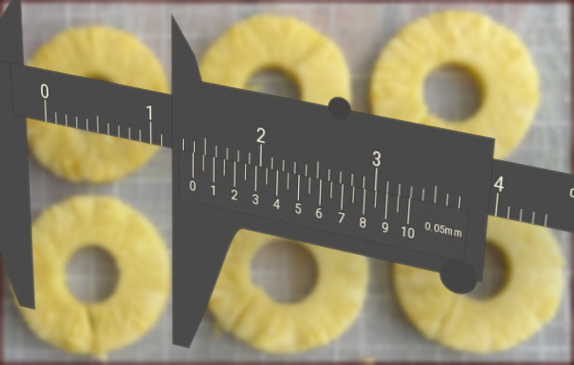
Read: 13.9mm
